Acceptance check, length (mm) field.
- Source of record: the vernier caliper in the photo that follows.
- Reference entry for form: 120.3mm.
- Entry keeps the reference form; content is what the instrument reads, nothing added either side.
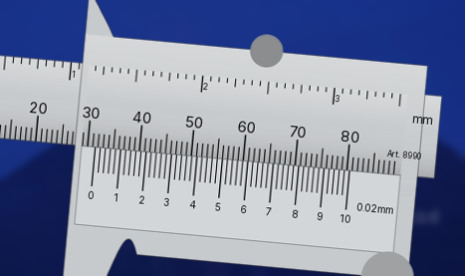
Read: 31.5mm
